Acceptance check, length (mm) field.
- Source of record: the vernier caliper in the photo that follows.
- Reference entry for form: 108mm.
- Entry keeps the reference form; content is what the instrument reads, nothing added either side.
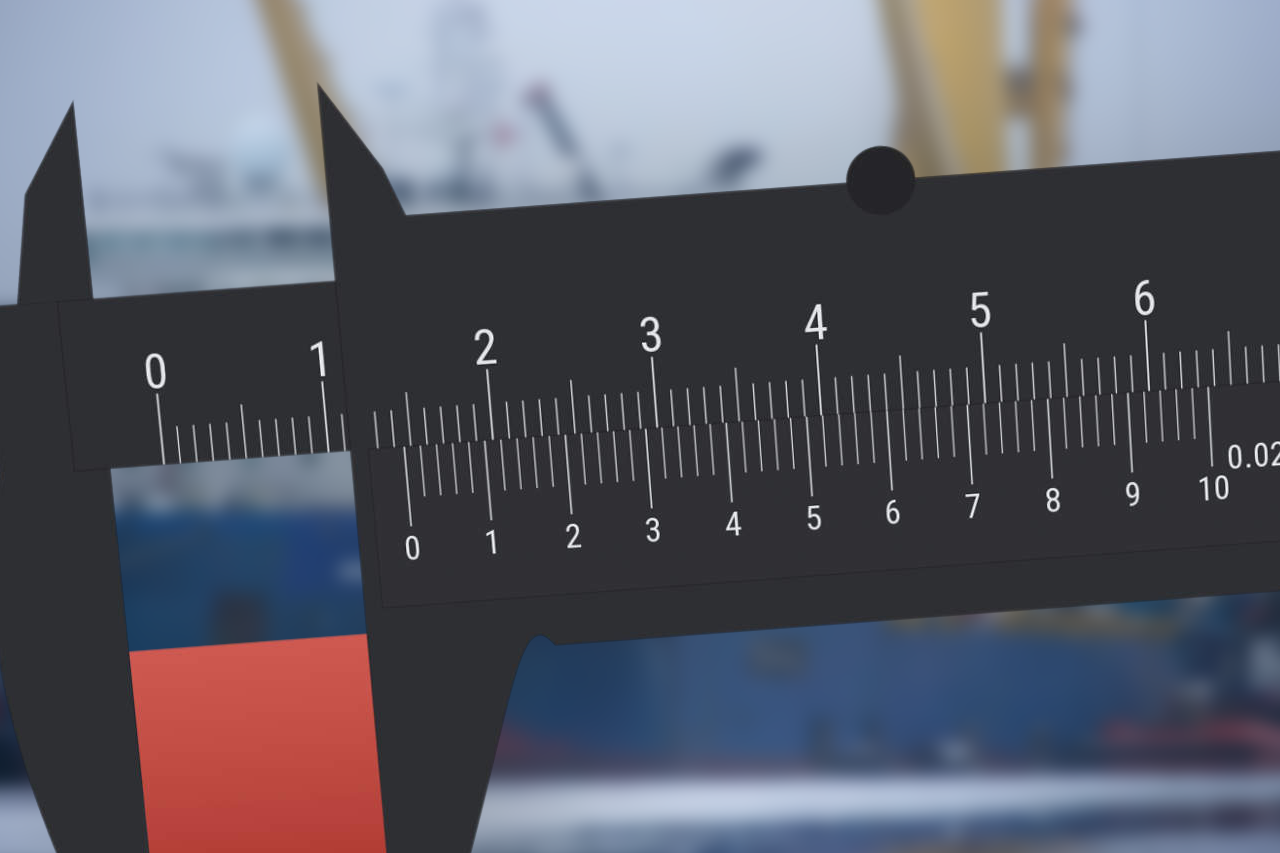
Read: 14.6mm
